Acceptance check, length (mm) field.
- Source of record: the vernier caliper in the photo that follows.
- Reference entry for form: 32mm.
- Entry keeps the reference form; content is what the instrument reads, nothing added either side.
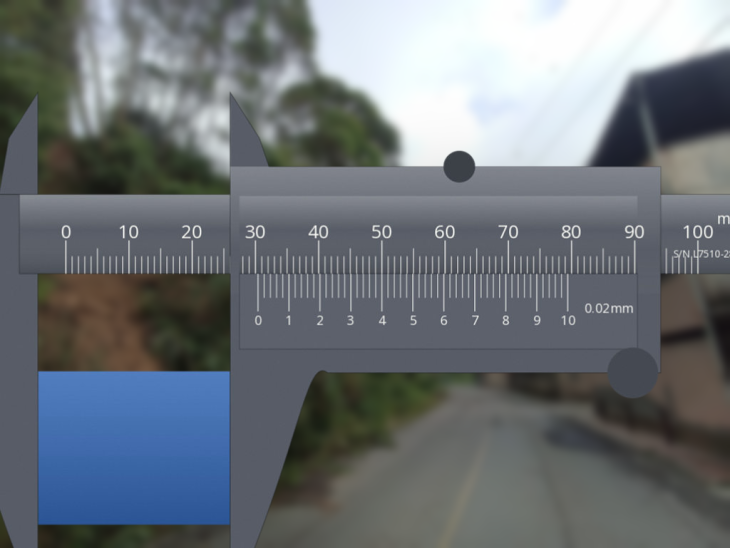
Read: 30.4mm
